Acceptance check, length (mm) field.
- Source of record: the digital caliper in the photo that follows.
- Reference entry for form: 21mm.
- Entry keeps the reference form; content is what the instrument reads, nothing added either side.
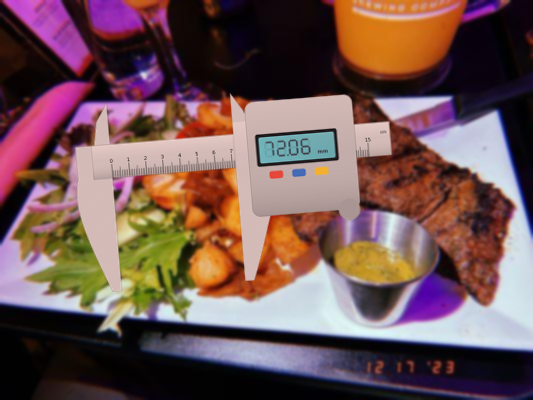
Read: 72.06mm
